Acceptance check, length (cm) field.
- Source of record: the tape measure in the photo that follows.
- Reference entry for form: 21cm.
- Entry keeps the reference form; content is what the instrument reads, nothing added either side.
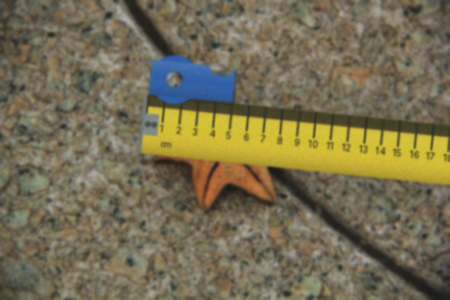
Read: 5cm
